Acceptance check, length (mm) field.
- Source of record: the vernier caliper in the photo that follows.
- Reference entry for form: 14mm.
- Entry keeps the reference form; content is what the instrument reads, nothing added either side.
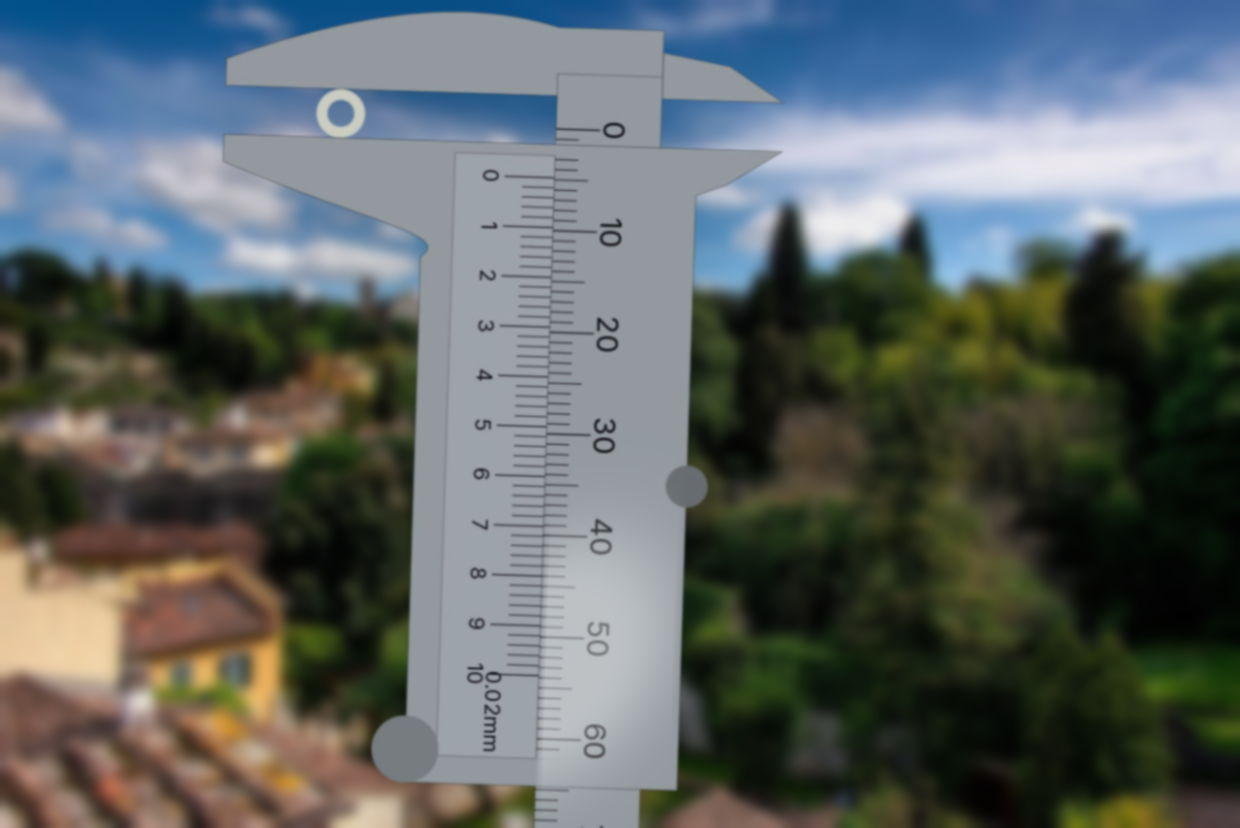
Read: 4.8mm
